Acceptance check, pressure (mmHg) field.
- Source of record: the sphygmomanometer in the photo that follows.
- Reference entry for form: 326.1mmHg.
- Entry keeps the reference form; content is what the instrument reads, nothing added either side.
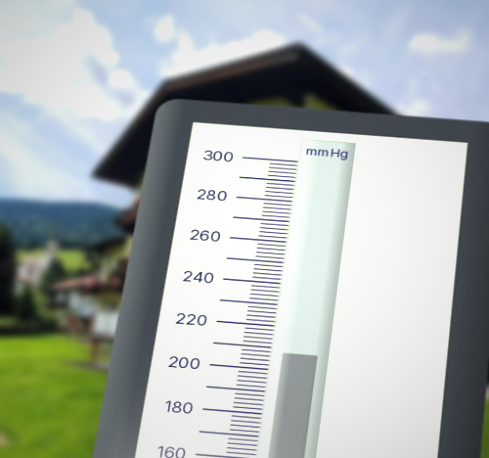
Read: 208mmHg
